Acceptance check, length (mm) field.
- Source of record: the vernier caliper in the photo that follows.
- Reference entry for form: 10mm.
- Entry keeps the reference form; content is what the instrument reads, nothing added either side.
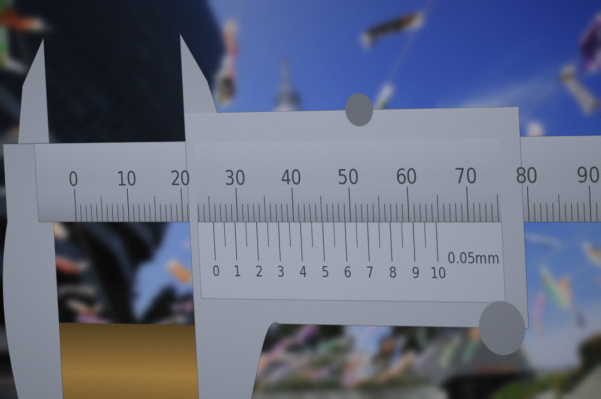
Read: 25.6mm
